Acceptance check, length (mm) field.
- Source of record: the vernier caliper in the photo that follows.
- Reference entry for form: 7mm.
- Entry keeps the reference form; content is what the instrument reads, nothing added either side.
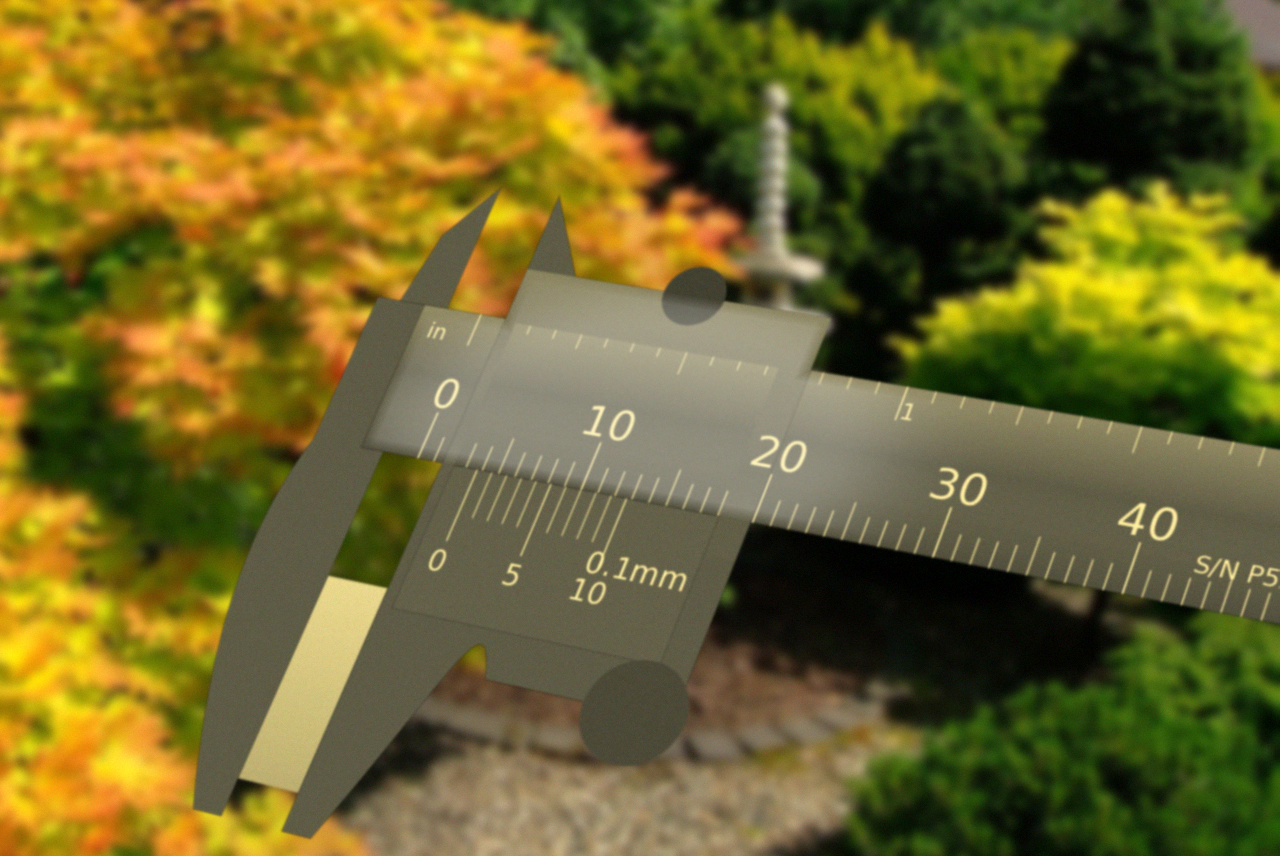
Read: 3.7mm
